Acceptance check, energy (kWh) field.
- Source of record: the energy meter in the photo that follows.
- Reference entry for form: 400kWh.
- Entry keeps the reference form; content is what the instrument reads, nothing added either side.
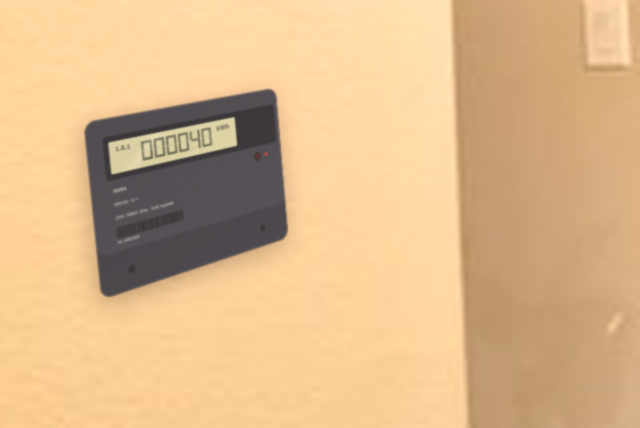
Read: 40kWh
